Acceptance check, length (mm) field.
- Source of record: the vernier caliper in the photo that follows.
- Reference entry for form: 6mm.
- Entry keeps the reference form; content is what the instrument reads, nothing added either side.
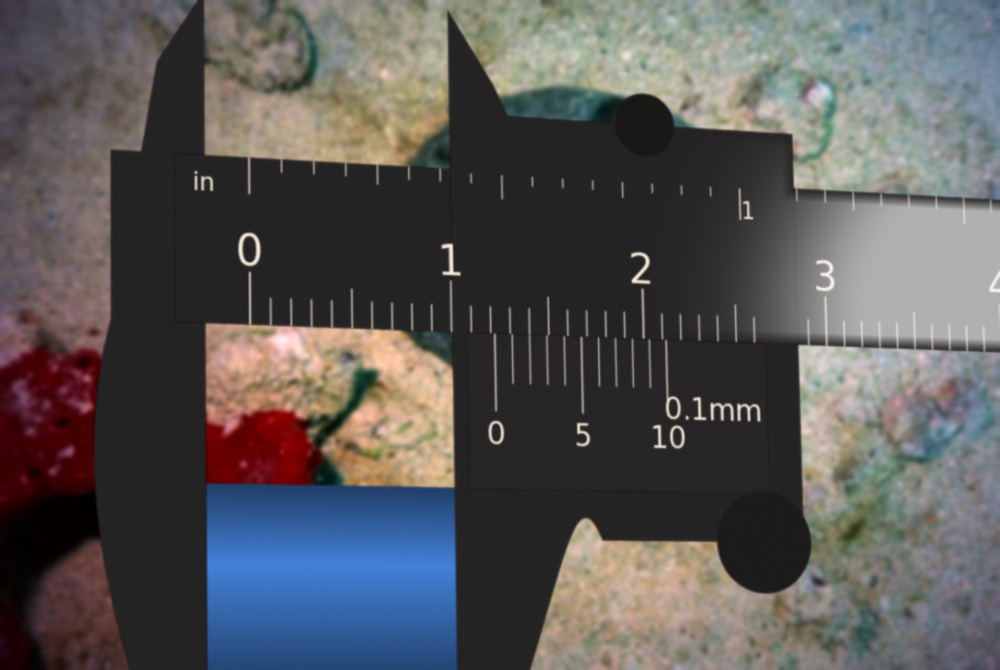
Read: 12.2mm
